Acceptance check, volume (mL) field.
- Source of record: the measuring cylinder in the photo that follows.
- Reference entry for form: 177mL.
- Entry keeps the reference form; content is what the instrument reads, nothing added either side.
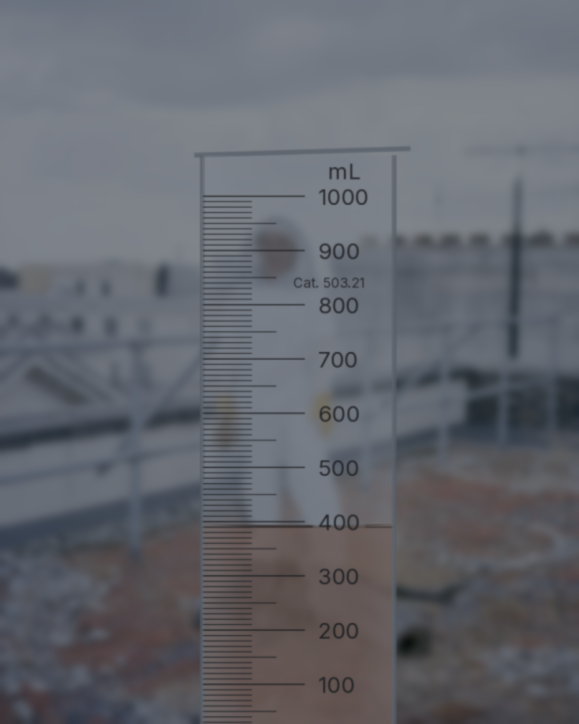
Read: 390mL
